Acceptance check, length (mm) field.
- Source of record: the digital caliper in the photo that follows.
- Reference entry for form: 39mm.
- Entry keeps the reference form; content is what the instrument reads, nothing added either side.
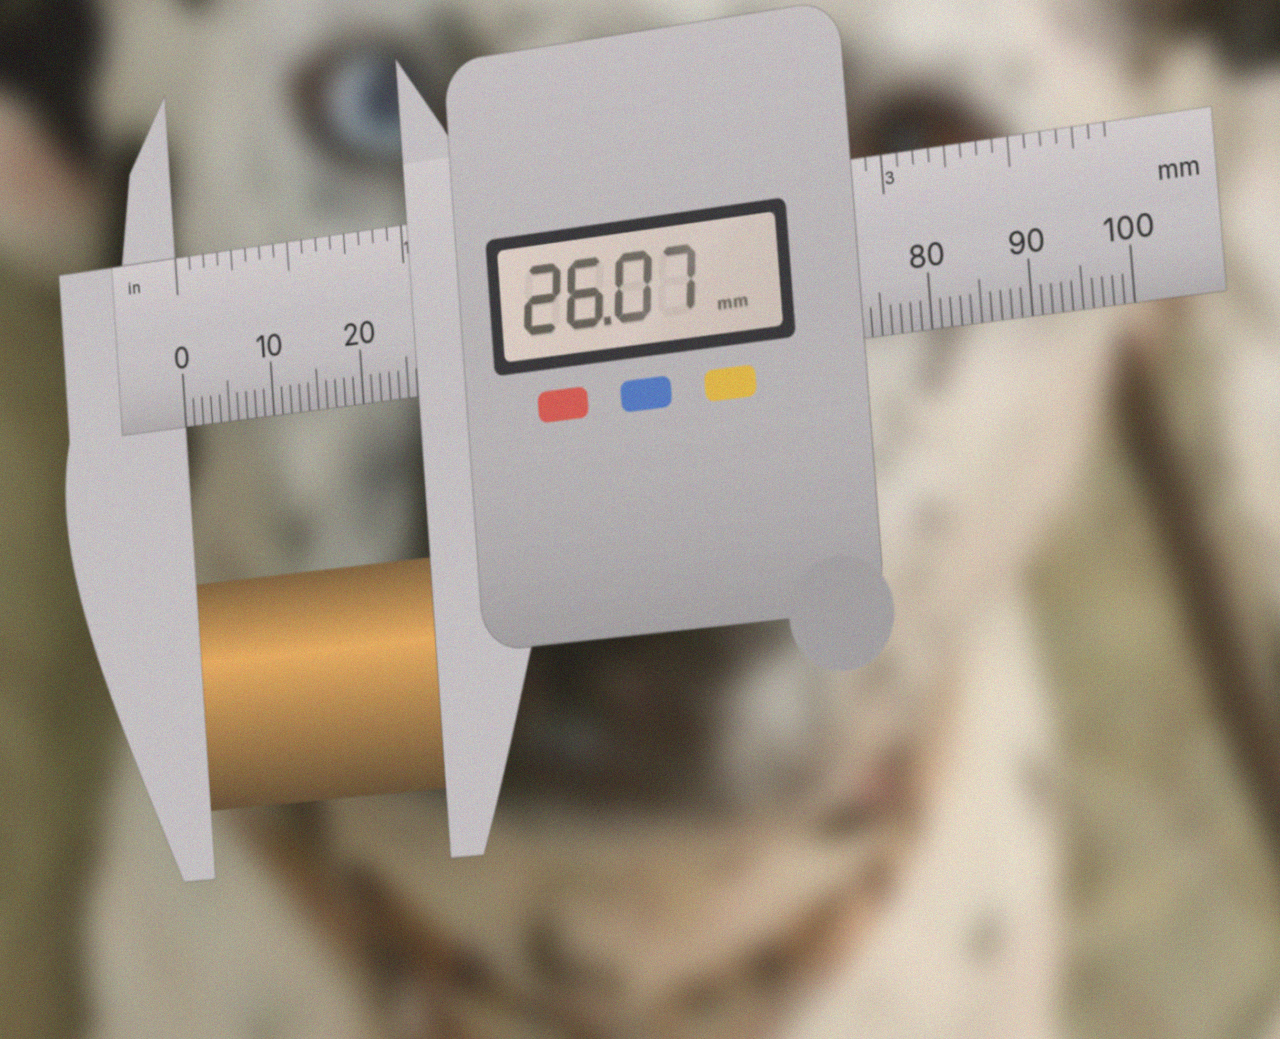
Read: 26.07mm
